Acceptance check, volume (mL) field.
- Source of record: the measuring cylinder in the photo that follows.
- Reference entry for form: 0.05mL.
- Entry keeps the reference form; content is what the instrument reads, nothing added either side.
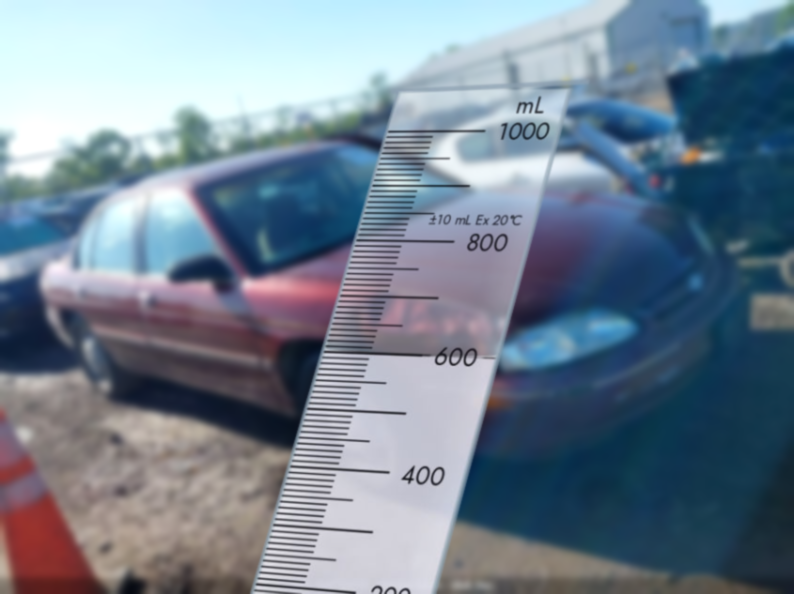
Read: 600mL
